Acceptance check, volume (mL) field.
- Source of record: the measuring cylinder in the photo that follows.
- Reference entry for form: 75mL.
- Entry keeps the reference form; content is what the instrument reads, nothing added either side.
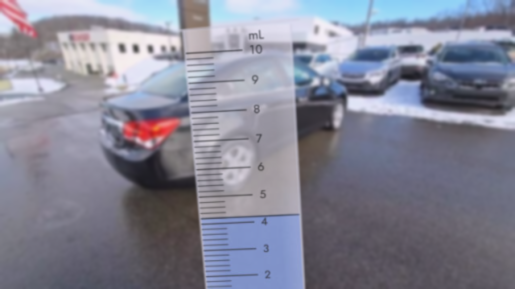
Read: 4.2mL
